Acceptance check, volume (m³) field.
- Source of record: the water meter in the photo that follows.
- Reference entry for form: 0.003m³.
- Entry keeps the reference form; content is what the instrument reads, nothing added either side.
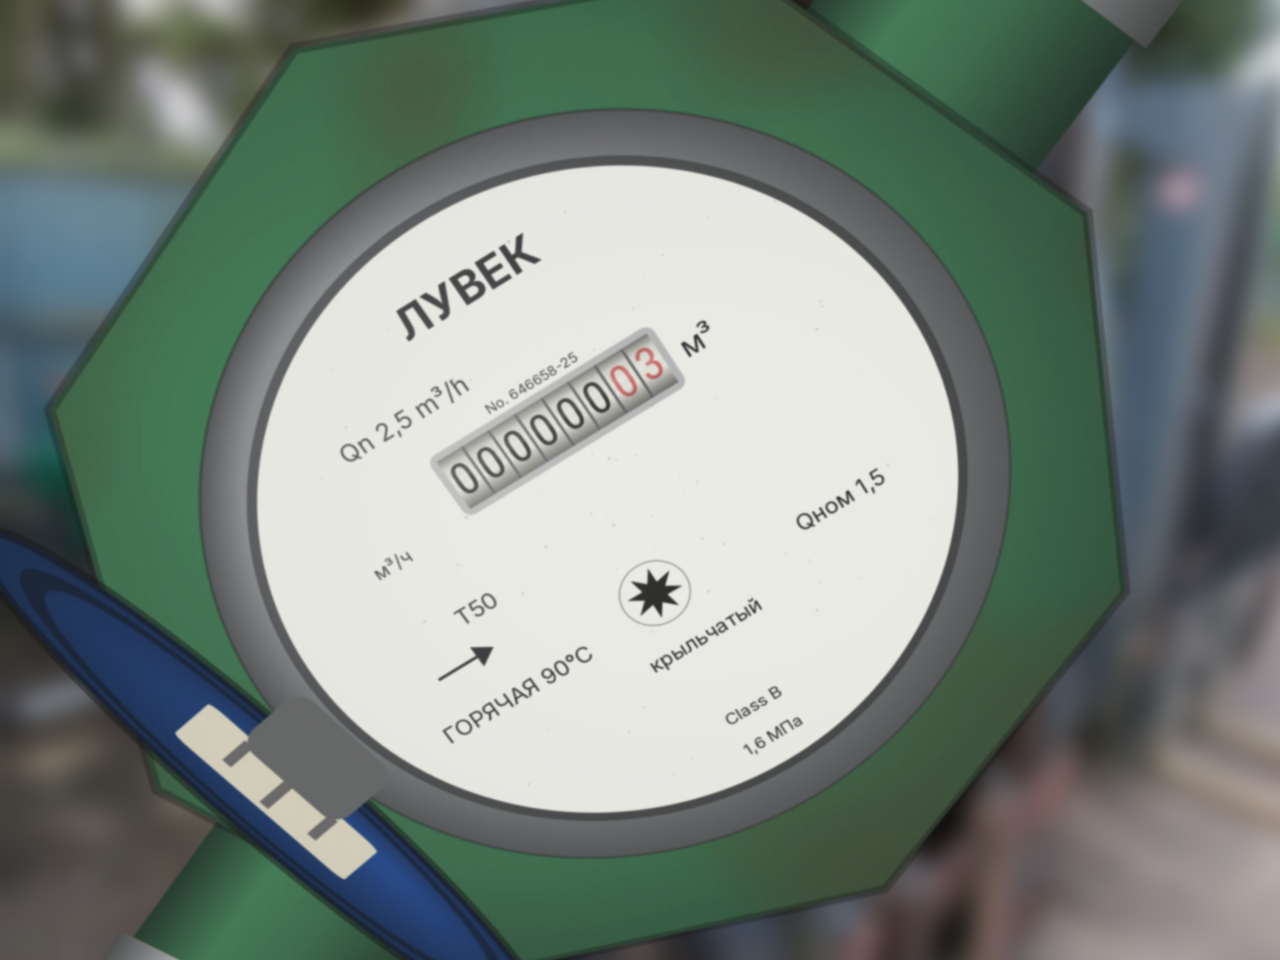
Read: 0.03m³
